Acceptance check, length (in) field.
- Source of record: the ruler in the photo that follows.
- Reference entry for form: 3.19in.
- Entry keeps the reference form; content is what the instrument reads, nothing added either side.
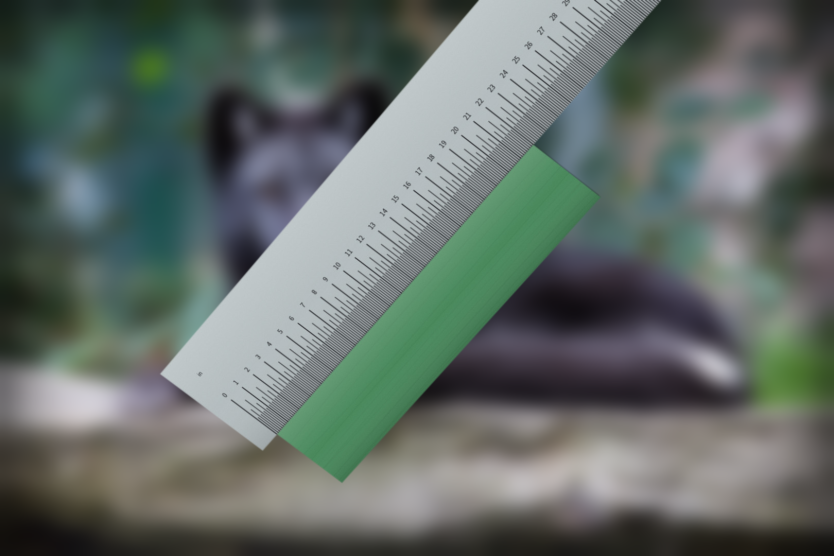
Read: 22in
